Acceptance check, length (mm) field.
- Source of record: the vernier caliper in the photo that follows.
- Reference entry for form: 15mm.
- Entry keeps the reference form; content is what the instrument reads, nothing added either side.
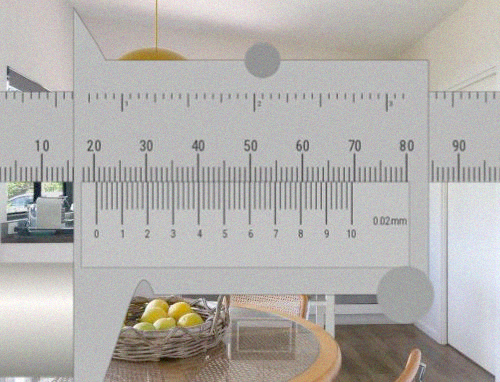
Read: 20.5mm
